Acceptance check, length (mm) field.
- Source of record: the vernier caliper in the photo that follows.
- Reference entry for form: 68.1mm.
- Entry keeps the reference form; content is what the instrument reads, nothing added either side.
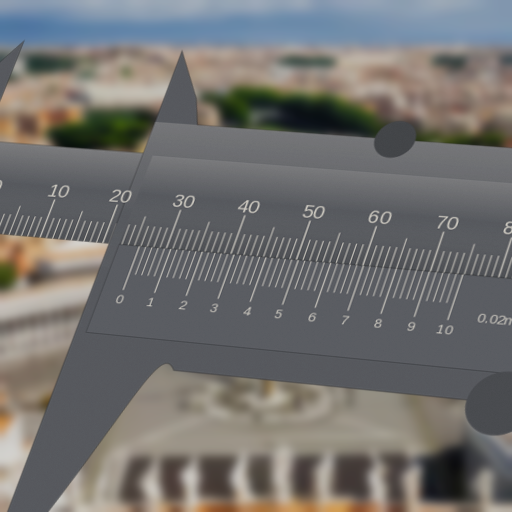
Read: 25.8mm
